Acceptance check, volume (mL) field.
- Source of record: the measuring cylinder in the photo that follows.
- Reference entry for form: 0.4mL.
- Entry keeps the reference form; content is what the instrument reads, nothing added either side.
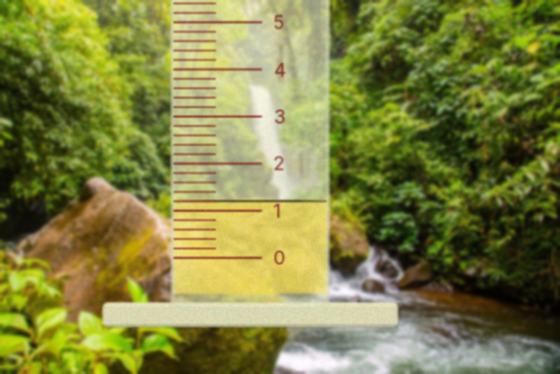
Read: 1.2mL
